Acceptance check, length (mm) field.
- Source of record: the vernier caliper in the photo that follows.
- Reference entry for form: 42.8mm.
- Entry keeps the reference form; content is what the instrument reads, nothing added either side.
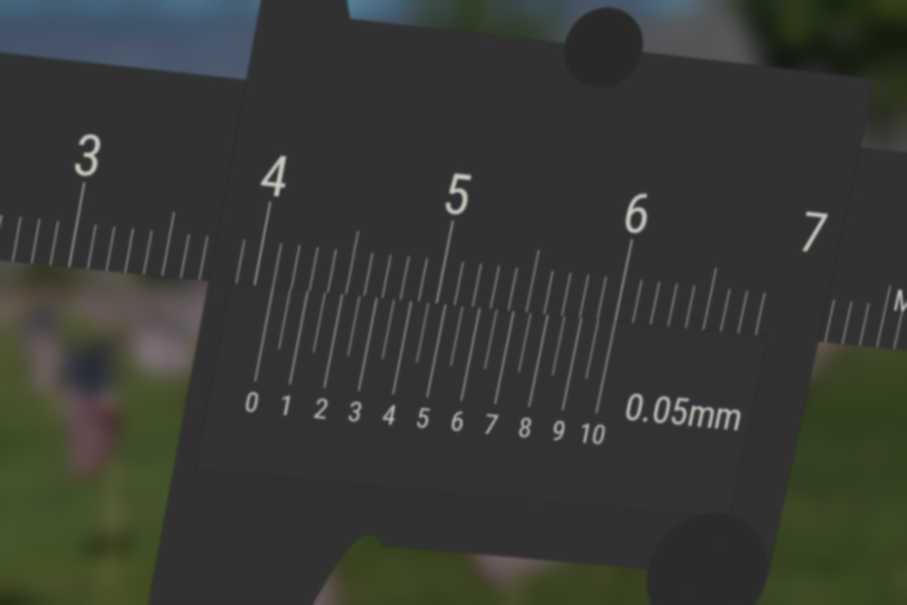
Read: 41.0mm
